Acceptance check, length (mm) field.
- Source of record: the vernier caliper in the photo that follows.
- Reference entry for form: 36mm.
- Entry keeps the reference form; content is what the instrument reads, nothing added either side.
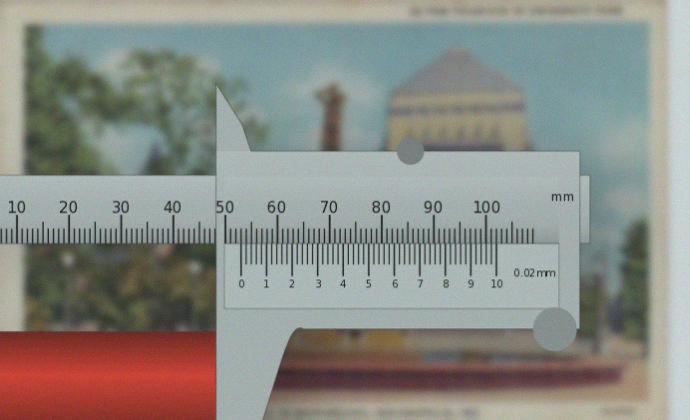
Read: 53.0mm
